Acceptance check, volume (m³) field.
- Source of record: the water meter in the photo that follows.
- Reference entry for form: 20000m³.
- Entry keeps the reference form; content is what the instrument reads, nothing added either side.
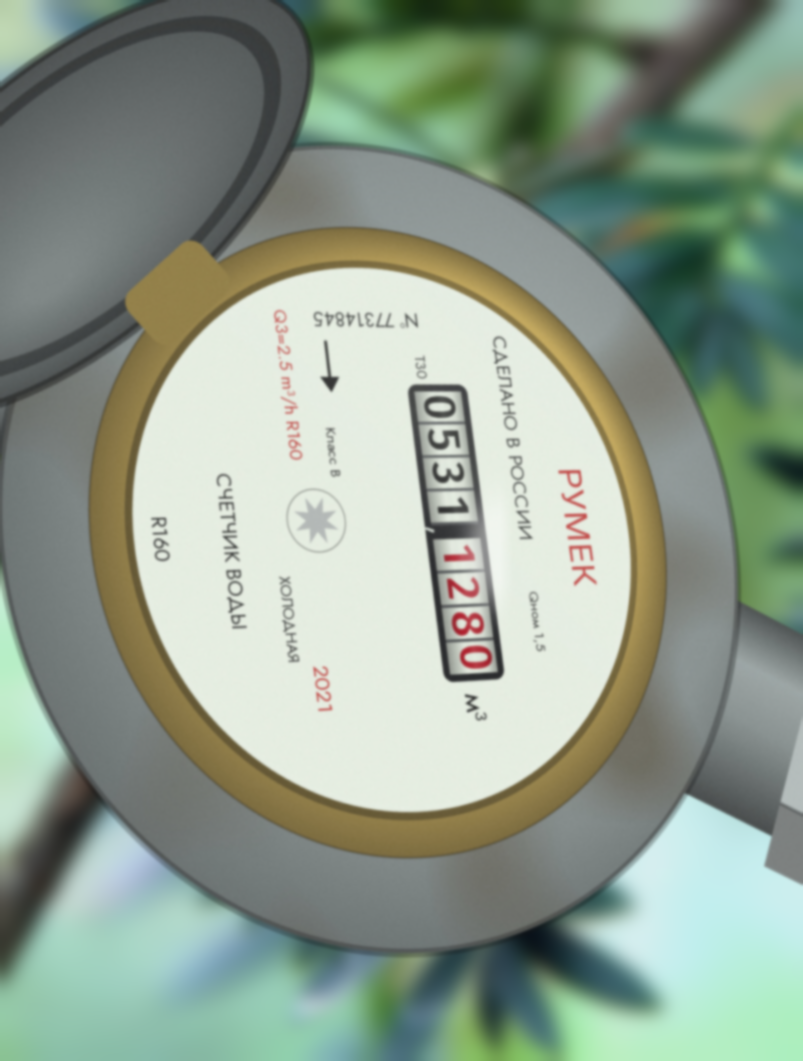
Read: 531.1280m³
